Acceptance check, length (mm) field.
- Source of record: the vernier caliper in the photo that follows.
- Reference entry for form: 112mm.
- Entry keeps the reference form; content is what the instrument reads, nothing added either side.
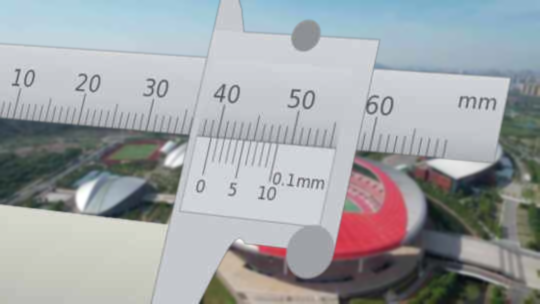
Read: 39.2mm
